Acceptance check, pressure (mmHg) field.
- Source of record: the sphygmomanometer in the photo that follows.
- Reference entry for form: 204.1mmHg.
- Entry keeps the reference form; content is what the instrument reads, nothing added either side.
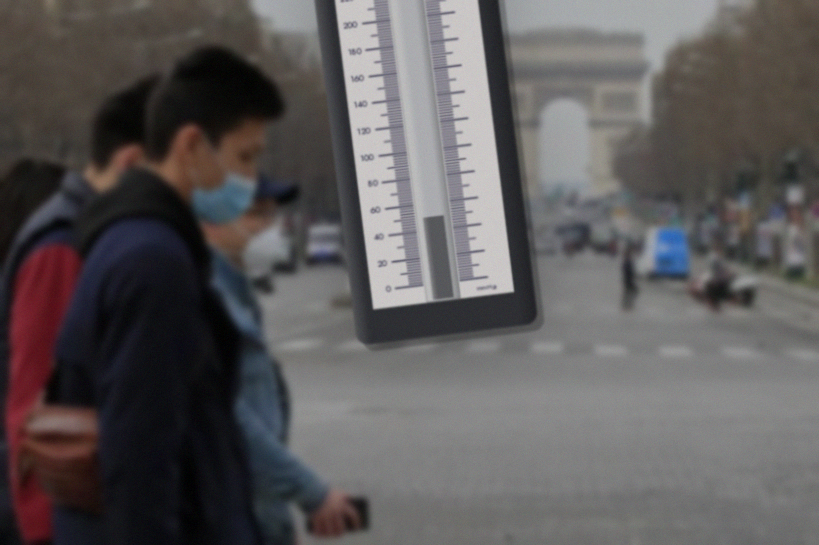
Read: 50mmHg
